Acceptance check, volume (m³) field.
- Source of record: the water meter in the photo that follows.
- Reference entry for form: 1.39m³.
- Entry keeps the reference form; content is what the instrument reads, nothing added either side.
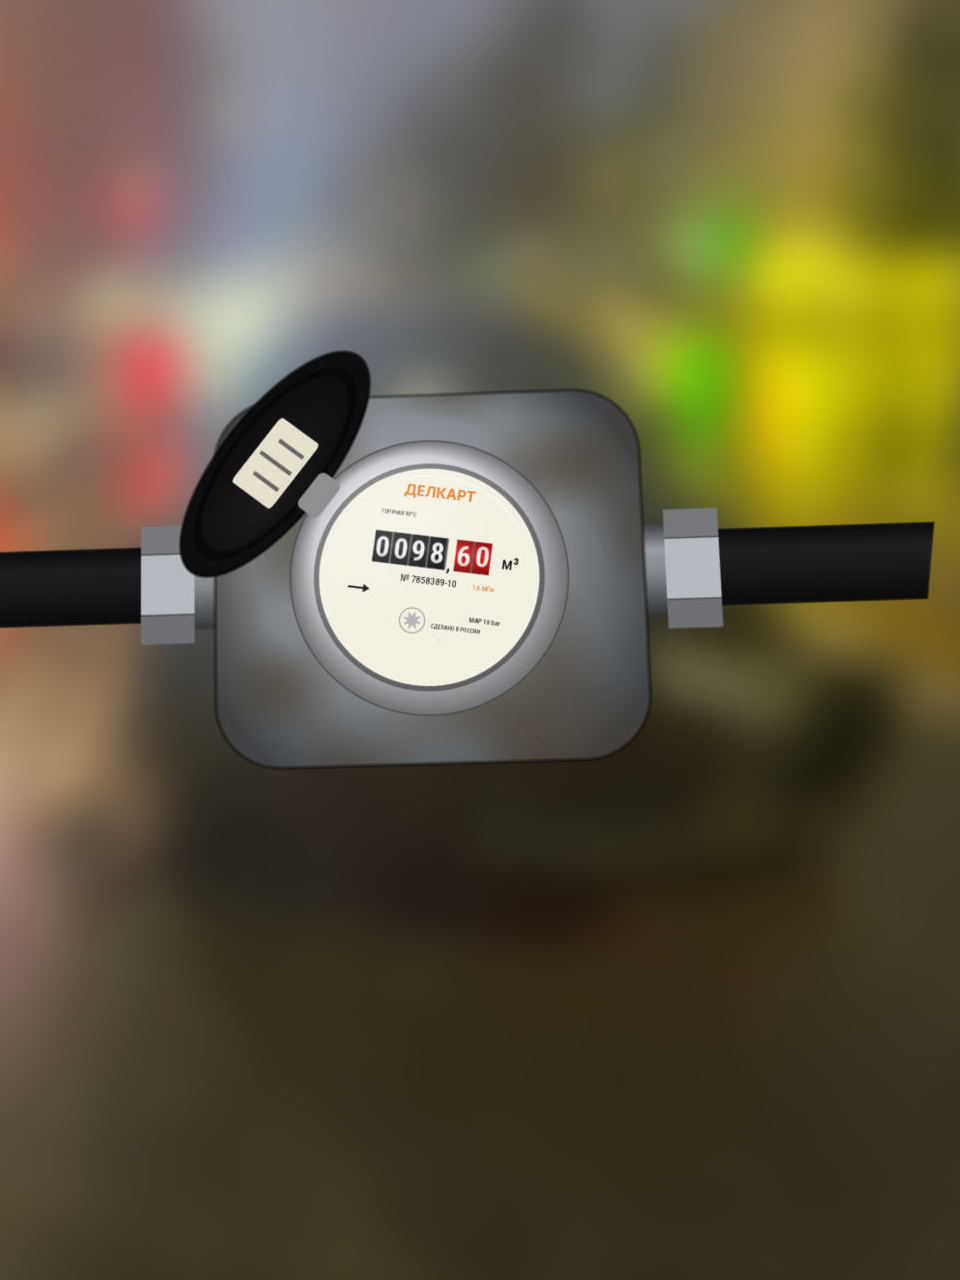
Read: 98.60m³
